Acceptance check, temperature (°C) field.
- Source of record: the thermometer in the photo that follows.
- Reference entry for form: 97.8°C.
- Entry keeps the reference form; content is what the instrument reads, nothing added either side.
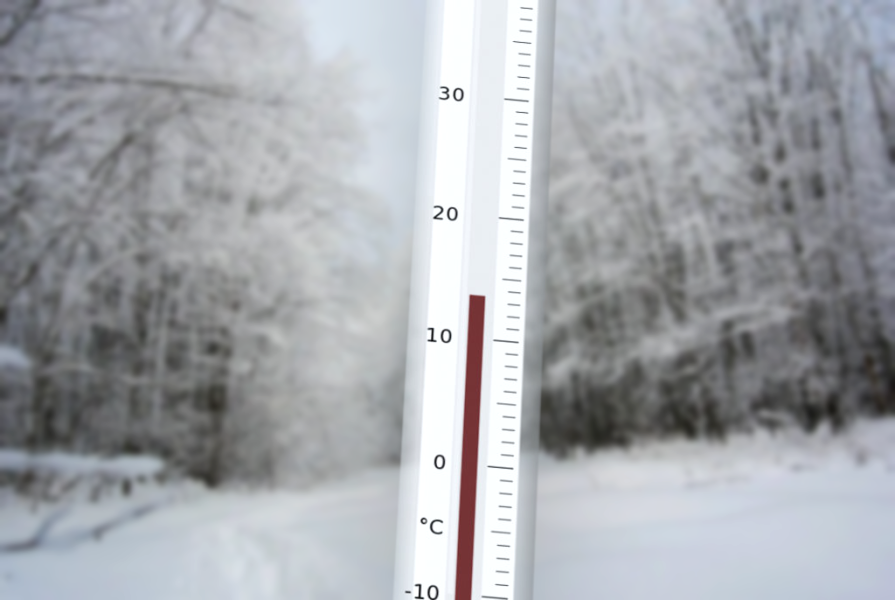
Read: 13.5°C
